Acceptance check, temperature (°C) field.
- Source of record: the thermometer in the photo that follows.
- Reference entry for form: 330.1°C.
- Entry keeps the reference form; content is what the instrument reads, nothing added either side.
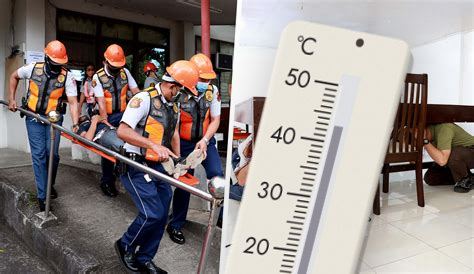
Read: 43°C
